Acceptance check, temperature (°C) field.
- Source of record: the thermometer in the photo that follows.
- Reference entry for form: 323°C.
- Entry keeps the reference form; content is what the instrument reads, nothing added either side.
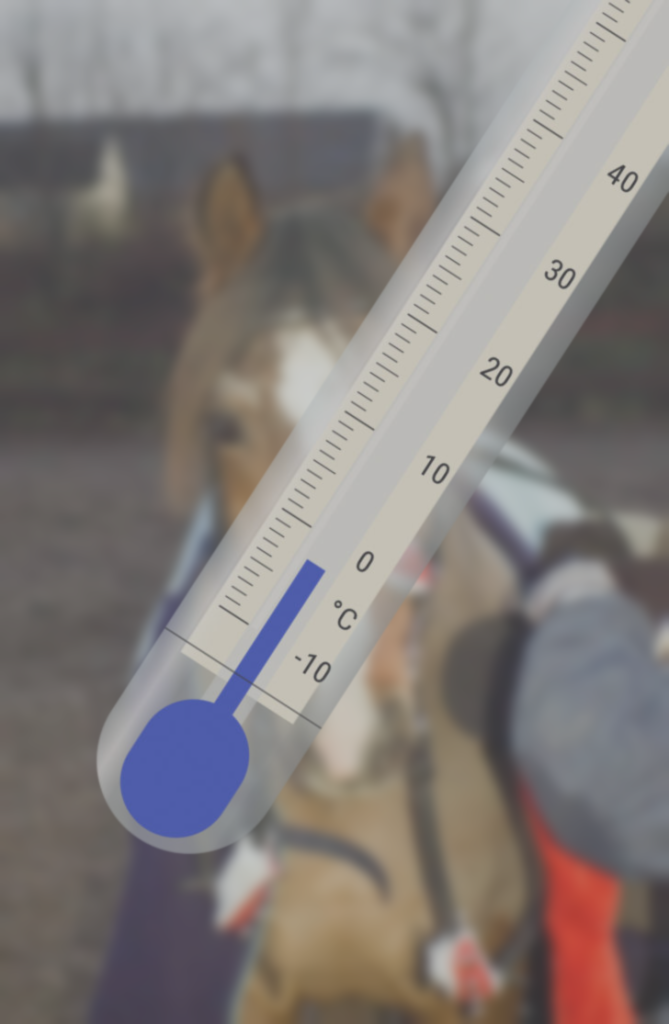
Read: -2.5°C
